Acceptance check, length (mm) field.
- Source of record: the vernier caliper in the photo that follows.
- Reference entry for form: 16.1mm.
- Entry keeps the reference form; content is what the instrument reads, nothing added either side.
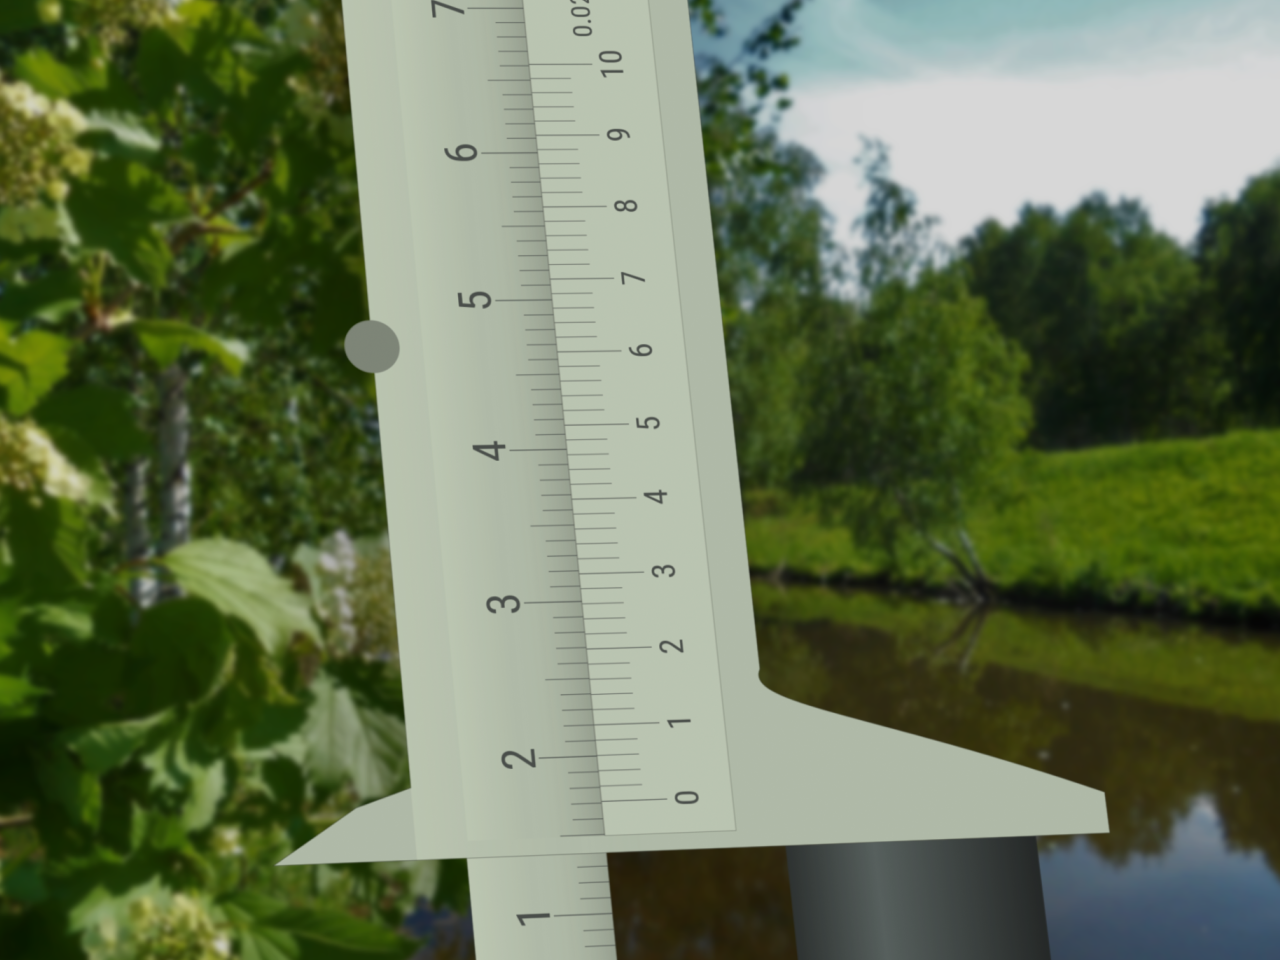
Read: 17.1mm
